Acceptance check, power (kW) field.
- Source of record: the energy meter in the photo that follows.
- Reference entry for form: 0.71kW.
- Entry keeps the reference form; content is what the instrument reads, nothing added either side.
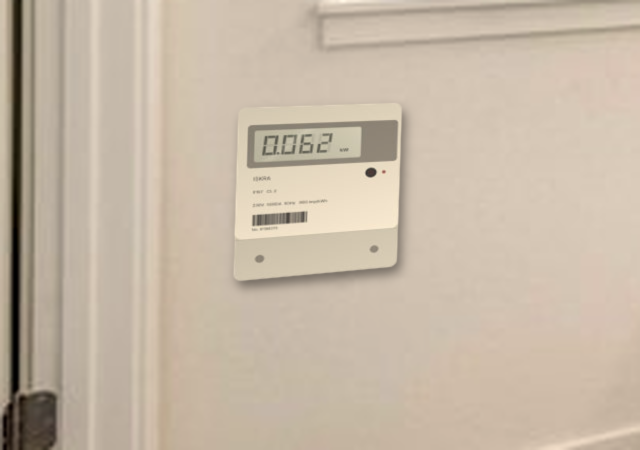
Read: 0.062kW
